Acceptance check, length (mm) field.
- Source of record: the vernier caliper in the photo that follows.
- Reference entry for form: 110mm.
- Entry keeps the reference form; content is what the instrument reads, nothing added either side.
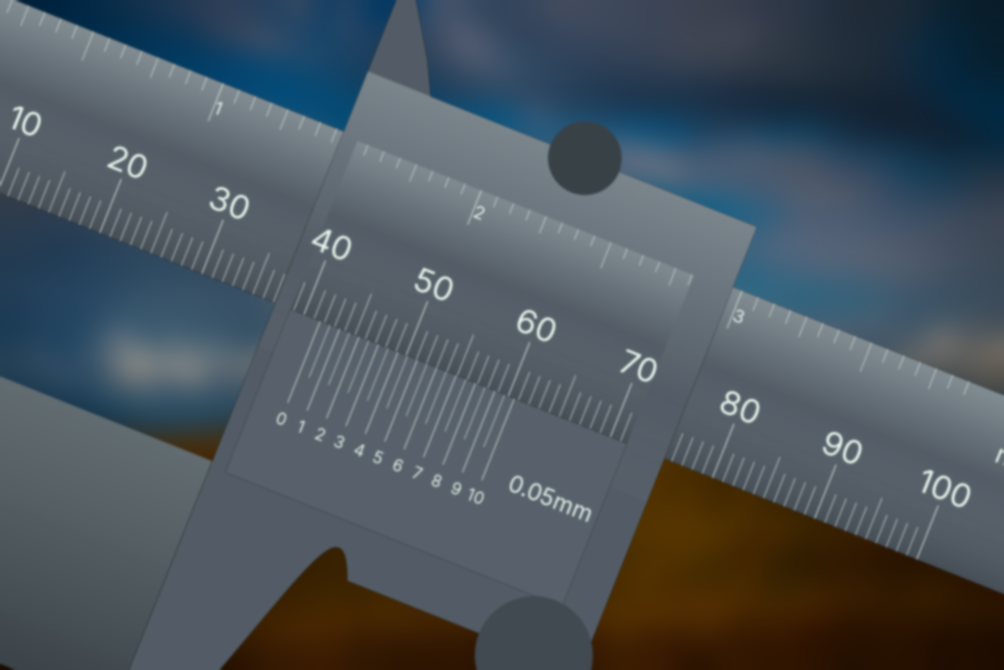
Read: 41.6mm
